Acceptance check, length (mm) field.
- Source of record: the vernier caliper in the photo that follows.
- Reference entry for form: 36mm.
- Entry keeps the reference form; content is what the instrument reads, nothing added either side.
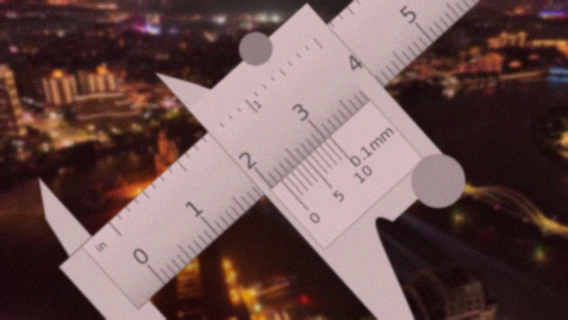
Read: 21.6mm
